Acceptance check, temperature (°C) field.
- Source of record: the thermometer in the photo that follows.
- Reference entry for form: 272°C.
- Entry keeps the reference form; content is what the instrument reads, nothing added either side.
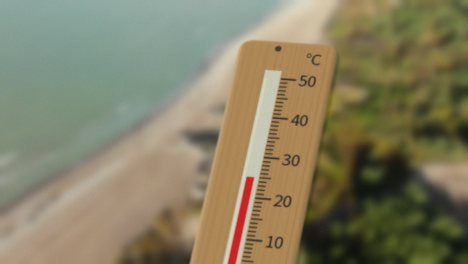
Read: 25°C
